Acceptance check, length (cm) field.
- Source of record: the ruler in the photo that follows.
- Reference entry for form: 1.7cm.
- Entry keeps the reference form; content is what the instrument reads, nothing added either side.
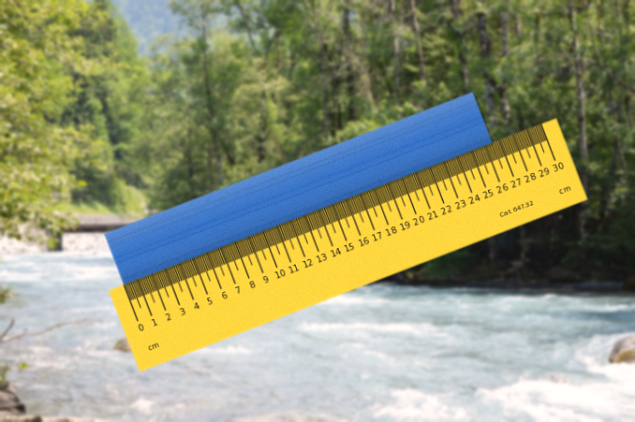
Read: 26.5cm
